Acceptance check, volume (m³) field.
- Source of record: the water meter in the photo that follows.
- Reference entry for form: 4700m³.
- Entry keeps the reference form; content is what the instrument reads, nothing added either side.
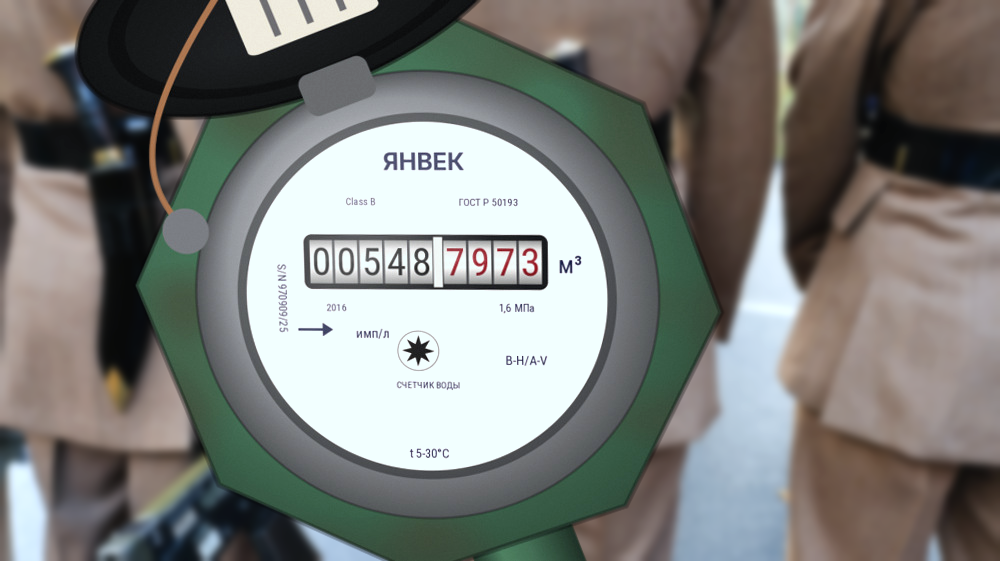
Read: 548.7973m³
